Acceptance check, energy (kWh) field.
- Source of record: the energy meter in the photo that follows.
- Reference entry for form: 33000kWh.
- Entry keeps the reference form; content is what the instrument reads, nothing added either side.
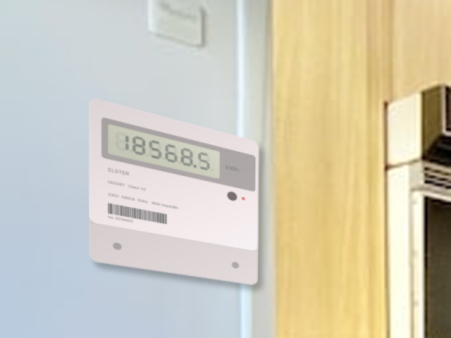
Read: 18568.5kWh
